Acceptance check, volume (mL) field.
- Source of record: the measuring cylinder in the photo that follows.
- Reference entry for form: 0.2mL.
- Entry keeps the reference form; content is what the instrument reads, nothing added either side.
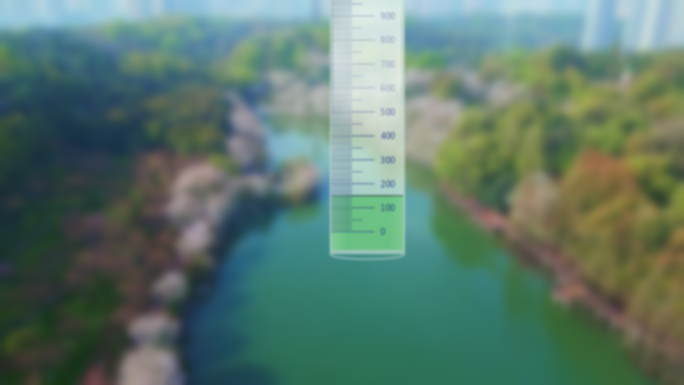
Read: 150mL
